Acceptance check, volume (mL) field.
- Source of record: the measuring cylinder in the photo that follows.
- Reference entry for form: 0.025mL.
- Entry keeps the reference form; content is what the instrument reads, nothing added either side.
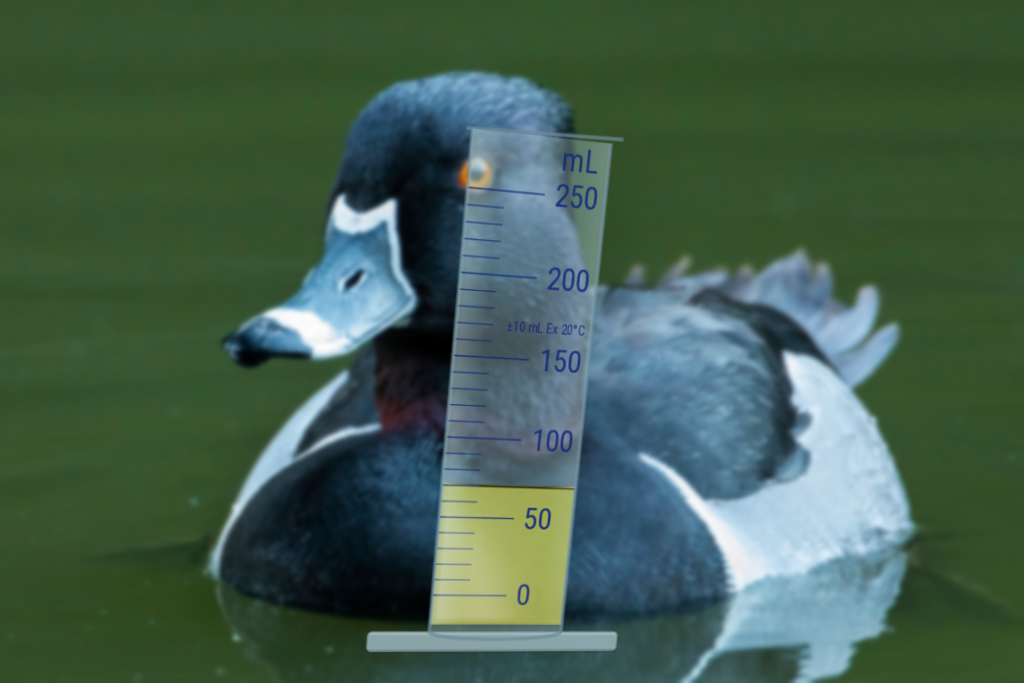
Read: 70mL
